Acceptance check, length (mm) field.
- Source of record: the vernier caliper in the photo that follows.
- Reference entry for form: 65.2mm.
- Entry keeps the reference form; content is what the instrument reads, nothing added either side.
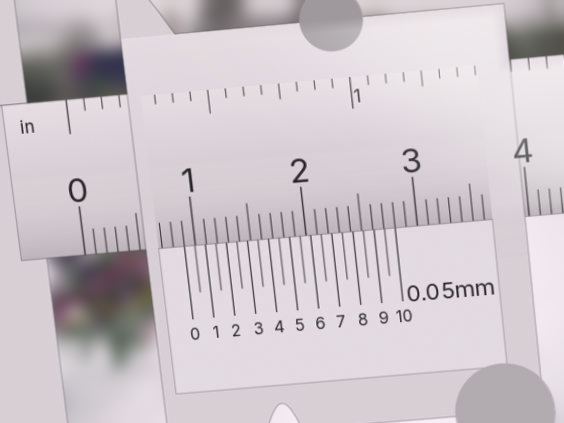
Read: 9.0mm
